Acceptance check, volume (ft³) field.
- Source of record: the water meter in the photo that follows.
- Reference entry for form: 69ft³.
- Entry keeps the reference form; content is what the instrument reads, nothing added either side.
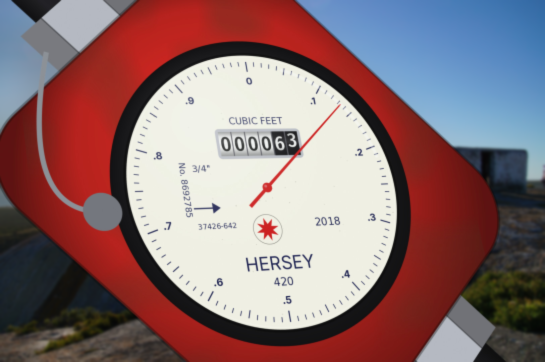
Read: 63.13ft³
